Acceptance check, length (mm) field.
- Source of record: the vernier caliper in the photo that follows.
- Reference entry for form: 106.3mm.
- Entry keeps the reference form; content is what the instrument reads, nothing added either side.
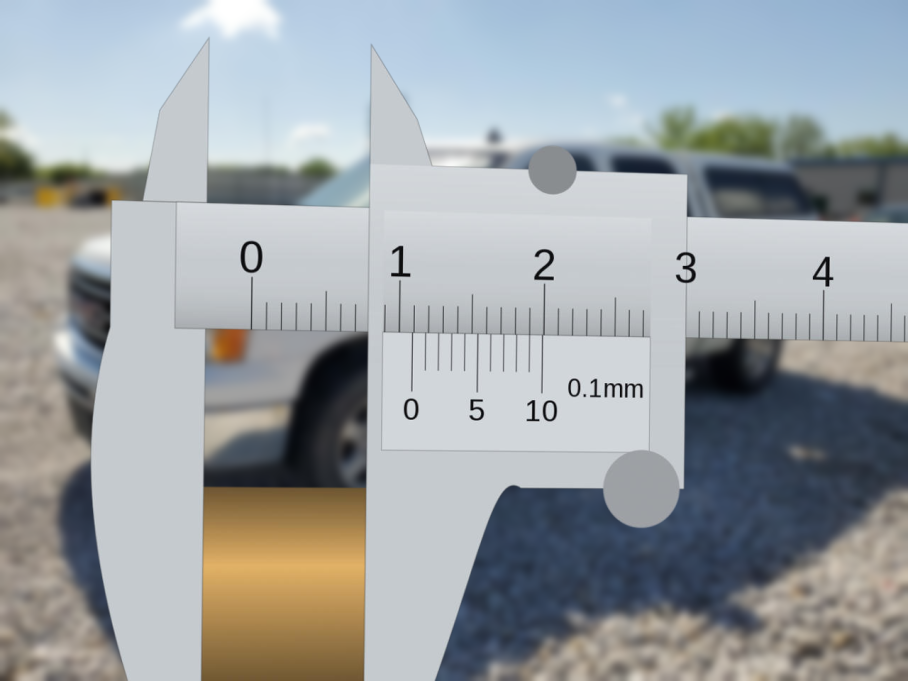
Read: 10.9mm
